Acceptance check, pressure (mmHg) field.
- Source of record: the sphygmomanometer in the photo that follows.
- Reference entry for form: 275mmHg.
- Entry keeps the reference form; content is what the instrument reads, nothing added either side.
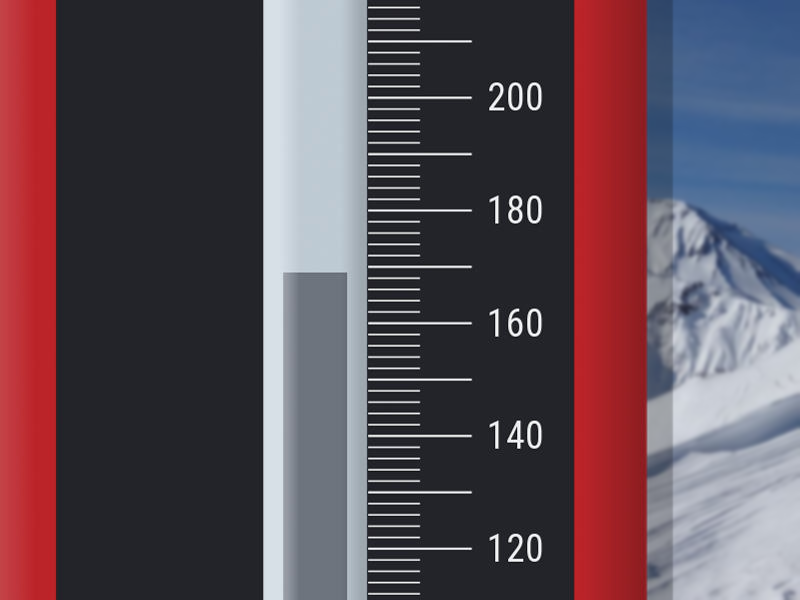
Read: 169mmHg
